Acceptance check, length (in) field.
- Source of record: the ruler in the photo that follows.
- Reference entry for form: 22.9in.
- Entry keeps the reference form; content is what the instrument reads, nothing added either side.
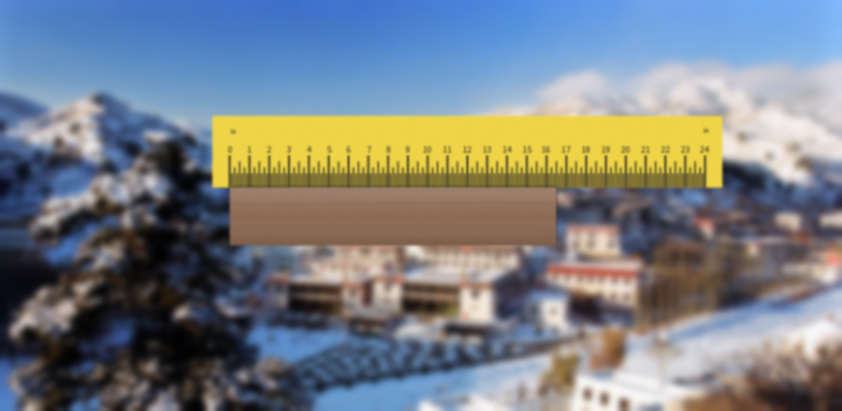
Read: 16.5in
